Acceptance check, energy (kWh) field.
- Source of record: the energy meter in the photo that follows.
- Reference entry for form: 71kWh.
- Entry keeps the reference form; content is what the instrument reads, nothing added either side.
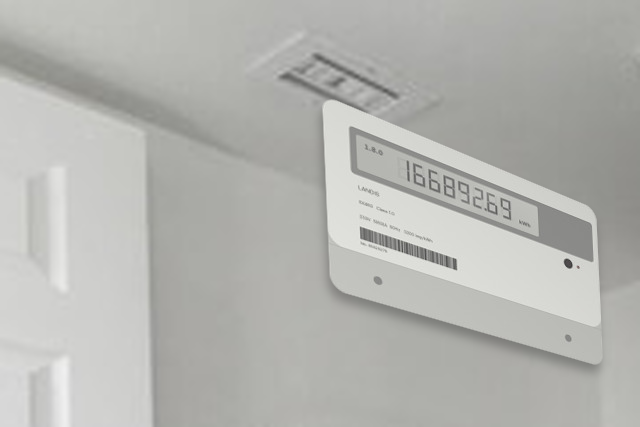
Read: 166892.69kWh
